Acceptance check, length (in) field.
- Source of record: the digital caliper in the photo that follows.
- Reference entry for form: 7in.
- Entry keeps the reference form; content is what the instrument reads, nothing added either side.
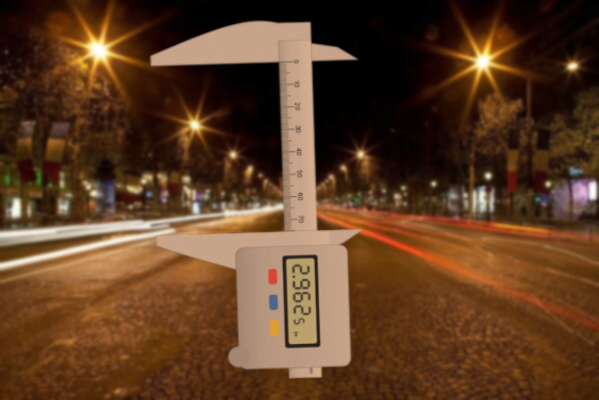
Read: 2.9625in
